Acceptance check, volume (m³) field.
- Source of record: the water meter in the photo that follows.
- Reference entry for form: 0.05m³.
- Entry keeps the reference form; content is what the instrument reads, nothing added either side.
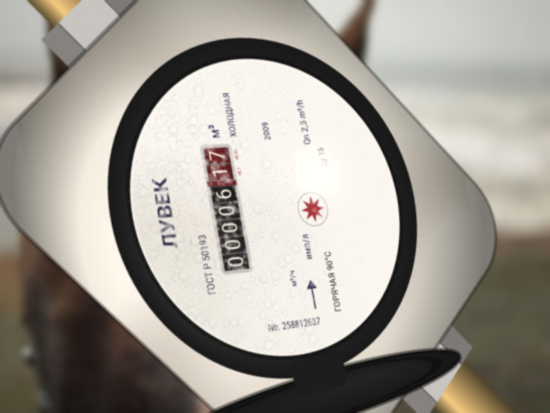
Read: 6.17m³
